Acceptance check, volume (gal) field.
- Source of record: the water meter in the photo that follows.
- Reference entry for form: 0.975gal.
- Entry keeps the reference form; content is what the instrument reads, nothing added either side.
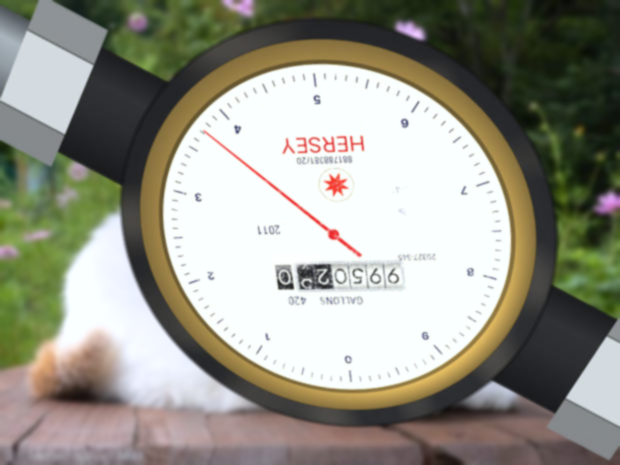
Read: 9950253.7gal
